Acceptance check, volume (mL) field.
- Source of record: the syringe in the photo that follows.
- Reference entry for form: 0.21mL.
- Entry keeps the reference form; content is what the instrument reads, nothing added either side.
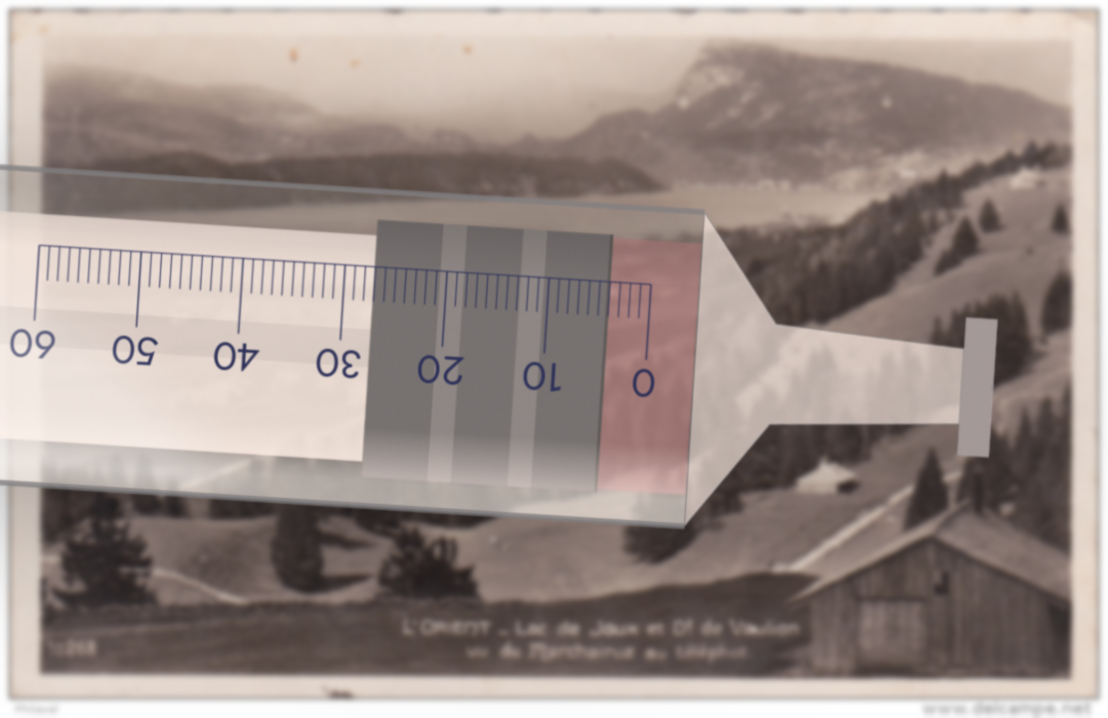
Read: 4mL
